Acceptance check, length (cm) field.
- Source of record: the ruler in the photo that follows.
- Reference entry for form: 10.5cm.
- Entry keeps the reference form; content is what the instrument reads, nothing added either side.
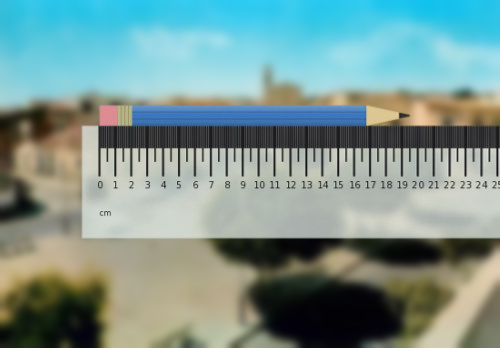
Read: 19.5cm
